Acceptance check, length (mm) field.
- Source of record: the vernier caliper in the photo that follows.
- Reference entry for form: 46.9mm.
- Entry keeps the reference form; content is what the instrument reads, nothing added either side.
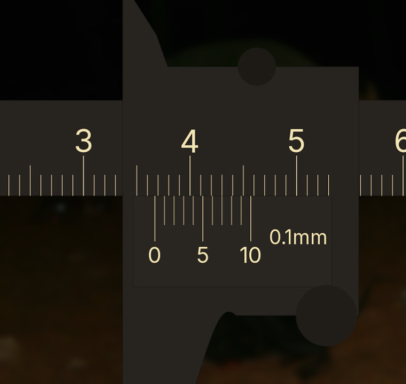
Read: 36.7mm
